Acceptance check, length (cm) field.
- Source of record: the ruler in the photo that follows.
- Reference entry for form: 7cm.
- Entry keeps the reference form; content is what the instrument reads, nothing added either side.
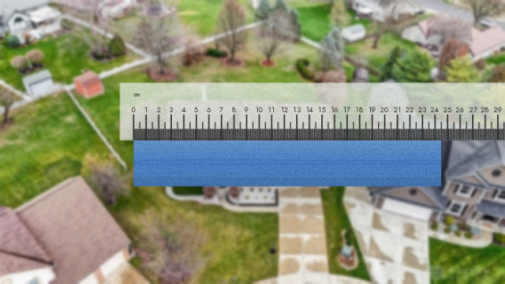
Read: 24.5cm
